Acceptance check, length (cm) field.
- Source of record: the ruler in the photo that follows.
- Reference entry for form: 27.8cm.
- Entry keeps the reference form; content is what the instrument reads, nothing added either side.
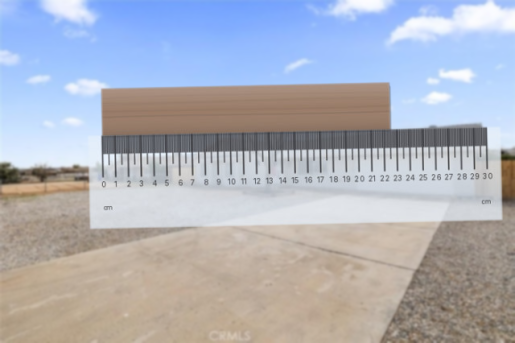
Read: 22.5cm
